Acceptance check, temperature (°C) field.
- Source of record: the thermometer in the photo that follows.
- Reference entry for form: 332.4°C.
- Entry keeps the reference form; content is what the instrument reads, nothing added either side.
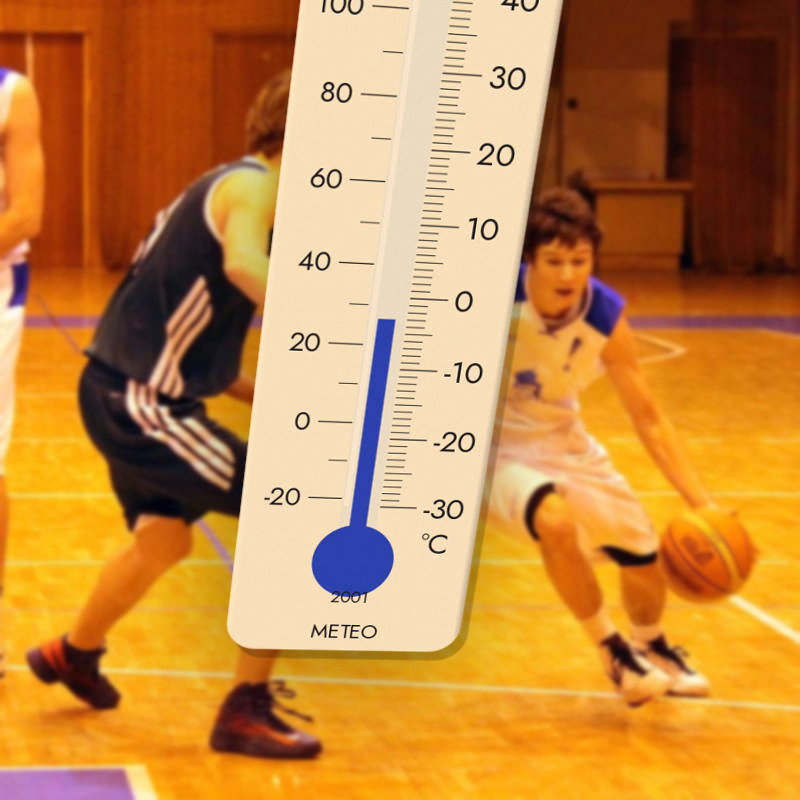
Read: -3°C
